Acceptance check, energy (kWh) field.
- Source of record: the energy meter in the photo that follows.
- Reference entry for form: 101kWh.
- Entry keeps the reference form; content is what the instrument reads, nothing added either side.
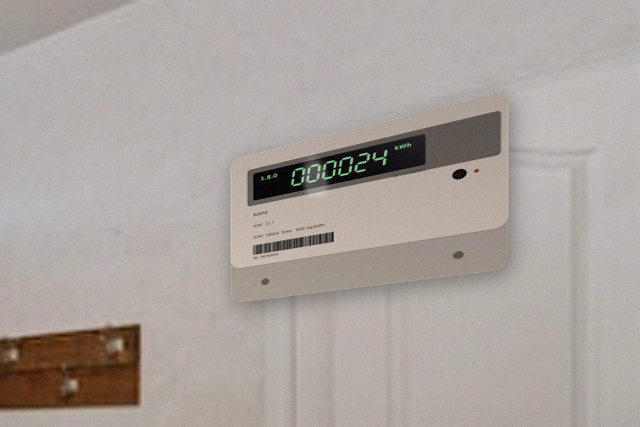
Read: 24kWh
